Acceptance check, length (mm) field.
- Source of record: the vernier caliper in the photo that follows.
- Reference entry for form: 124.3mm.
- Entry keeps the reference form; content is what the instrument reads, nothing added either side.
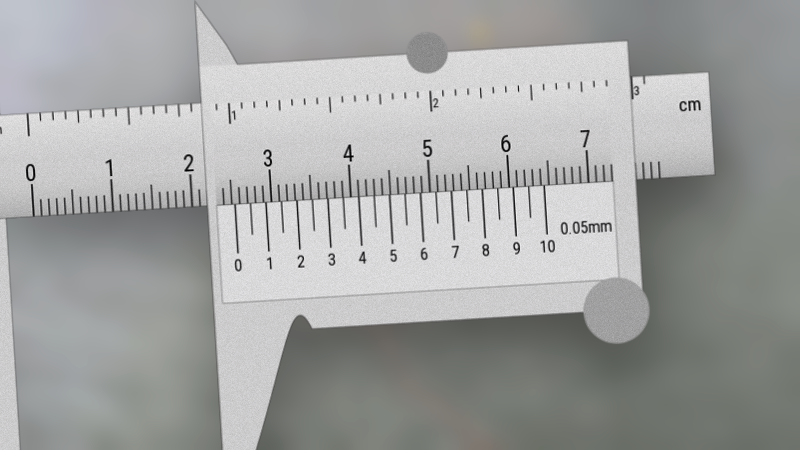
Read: 25.4mm
